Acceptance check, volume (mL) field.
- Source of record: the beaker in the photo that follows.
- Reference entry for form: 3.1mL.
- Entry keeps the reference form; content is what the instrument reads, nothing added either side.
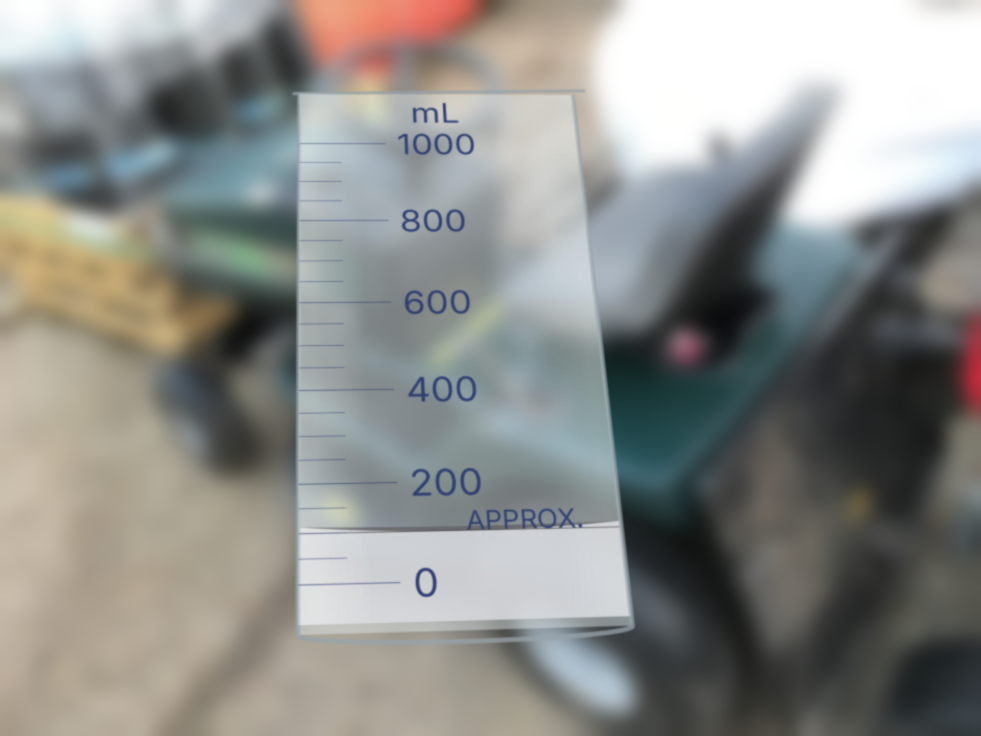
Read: 100mL
